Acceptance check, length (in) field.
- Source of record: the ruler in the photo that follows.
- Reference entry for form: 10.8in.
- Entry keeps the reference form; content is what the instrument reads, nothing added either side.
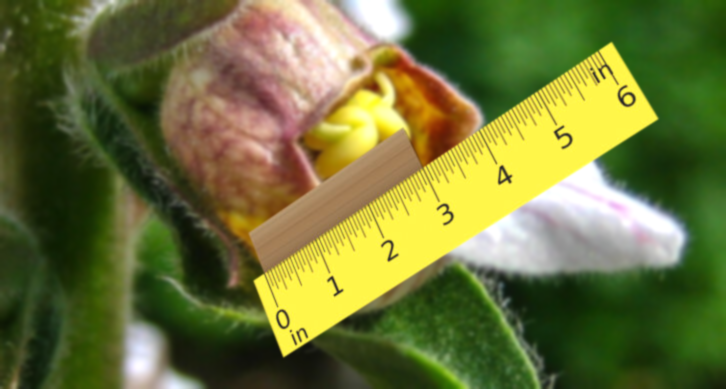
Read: 3in
